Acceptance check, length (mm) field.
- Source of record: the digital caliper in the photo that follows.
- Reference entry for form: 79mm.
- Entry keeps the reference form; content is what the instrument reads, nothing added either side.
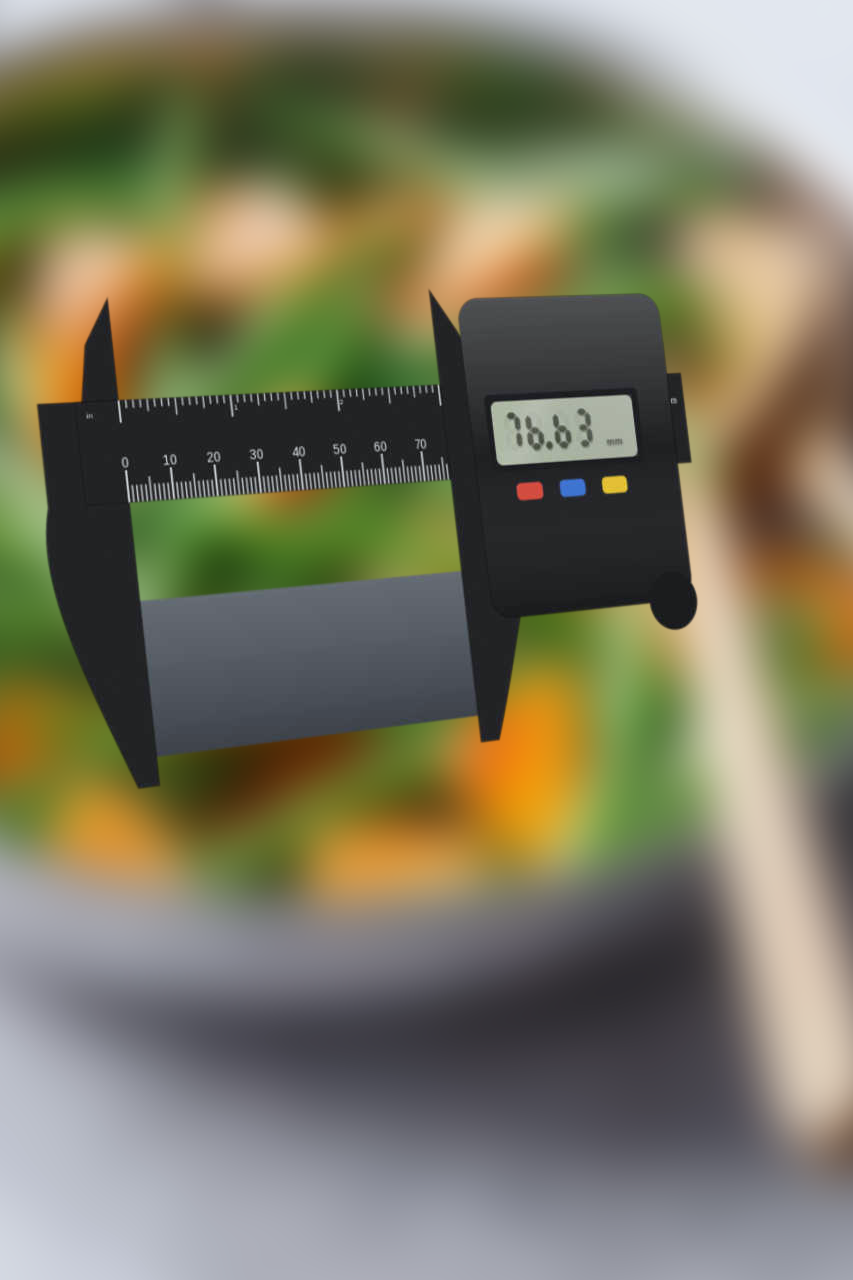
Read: 76.63mm
